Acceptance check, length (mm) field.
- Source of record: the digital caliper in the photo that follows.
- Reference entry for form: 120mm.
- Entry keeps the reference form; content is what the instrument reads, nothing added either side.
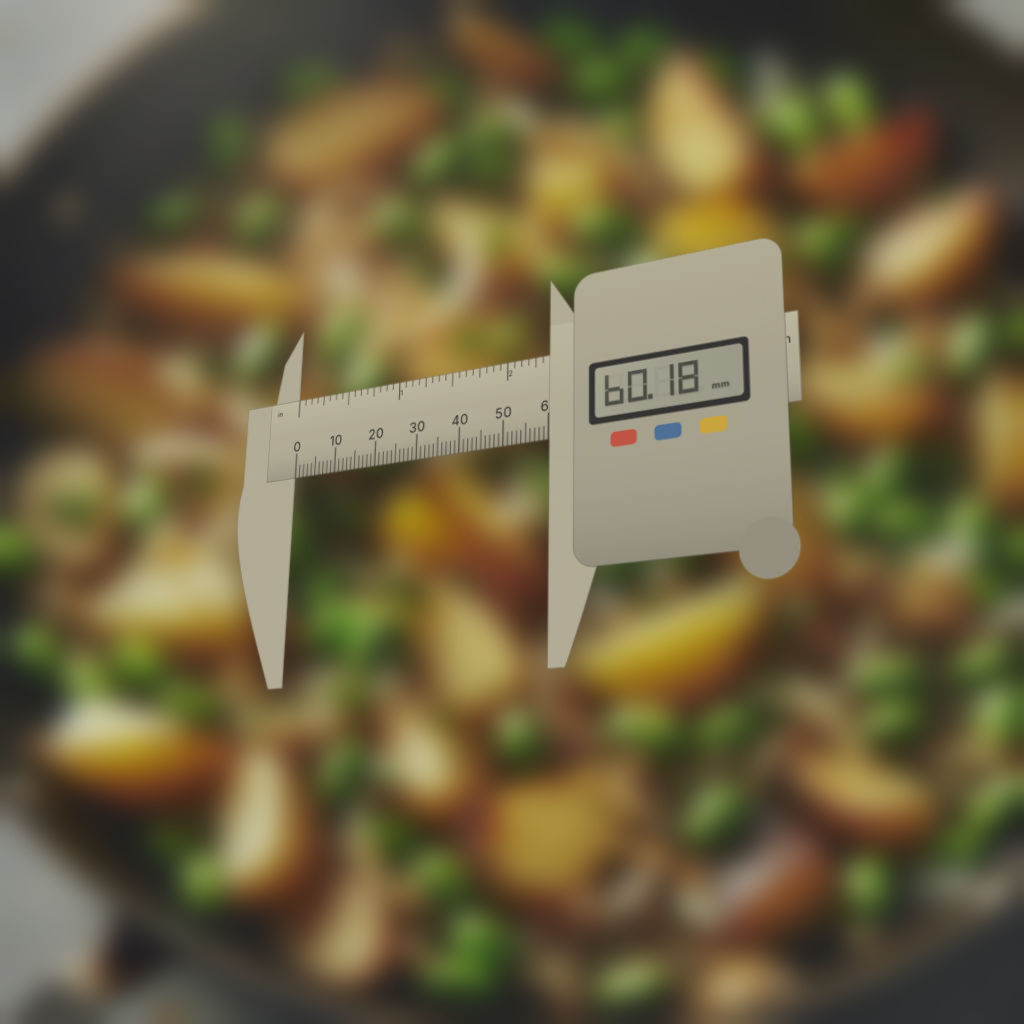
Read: 60.18mm
